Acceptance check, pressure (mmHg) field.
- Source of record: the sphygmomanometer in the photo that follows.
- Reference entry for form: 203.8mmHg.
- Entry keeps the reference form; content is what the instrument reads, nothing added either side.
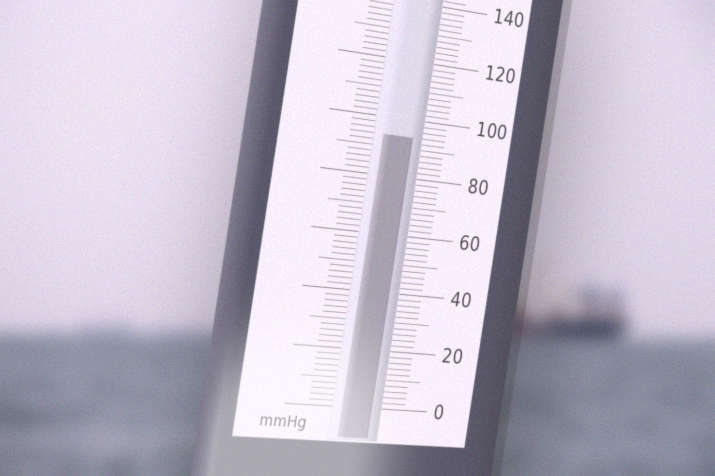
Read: 94mmHg
